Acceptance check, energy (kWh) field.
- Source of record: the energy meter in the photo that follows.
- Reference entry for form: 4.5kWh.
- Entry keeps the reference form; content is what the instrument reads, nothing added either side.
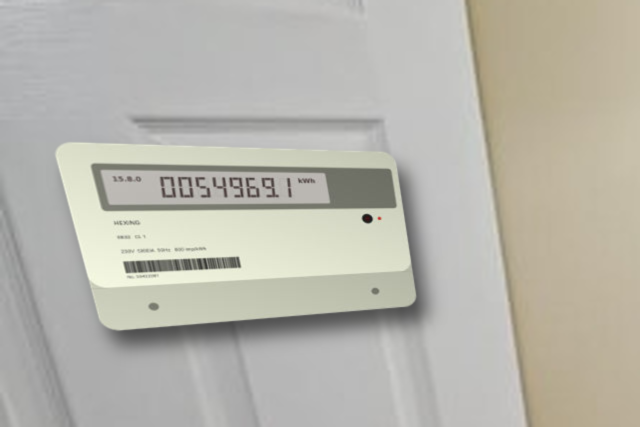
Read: 54969.1kWh
